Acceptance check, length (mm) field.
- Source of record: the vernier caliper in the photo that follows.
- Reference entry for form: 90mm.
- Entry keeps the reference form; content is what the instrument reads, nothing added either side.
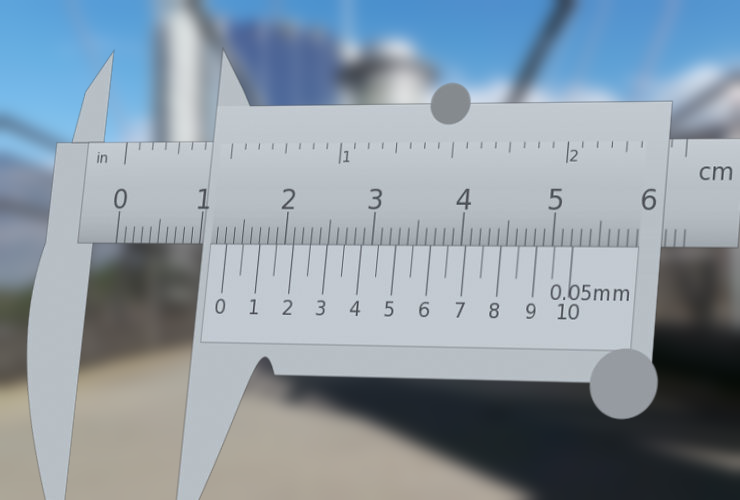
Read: 13.2mm
